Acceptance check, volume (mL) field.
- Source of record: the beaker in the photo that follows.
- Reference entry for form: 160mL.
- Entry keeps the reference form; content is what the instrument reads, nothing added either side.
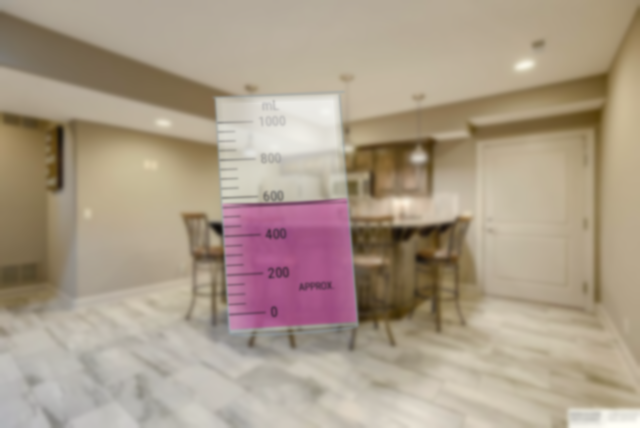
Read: 550mL
